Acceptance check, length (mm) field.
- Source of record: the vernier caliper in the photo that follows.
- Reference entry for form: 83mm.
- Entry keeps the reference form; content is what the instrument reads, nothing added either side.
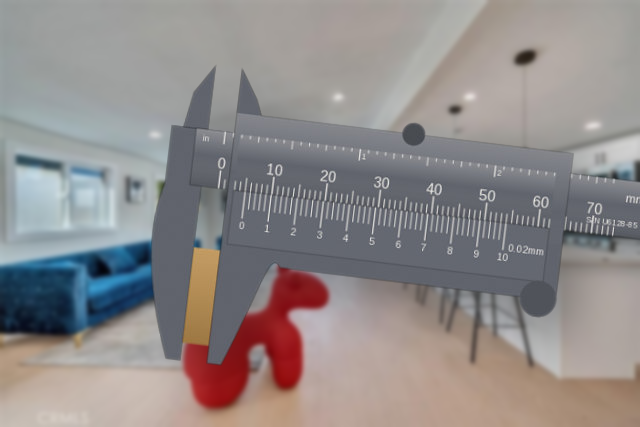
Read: 5.0mm
